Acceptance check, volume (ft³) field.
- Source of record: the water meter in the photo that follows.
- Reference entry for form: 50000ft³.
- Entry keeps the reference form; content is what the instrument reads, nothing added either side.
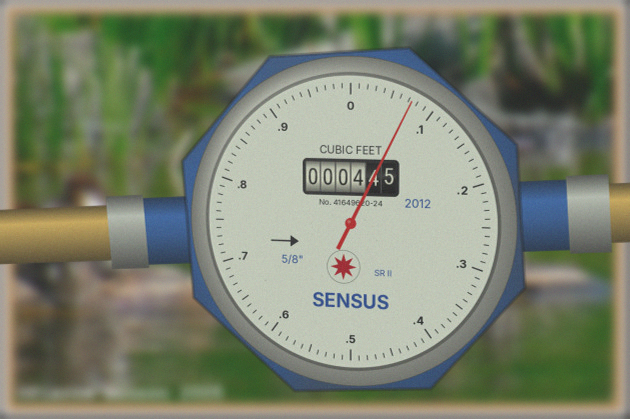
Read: 445.07ft³
